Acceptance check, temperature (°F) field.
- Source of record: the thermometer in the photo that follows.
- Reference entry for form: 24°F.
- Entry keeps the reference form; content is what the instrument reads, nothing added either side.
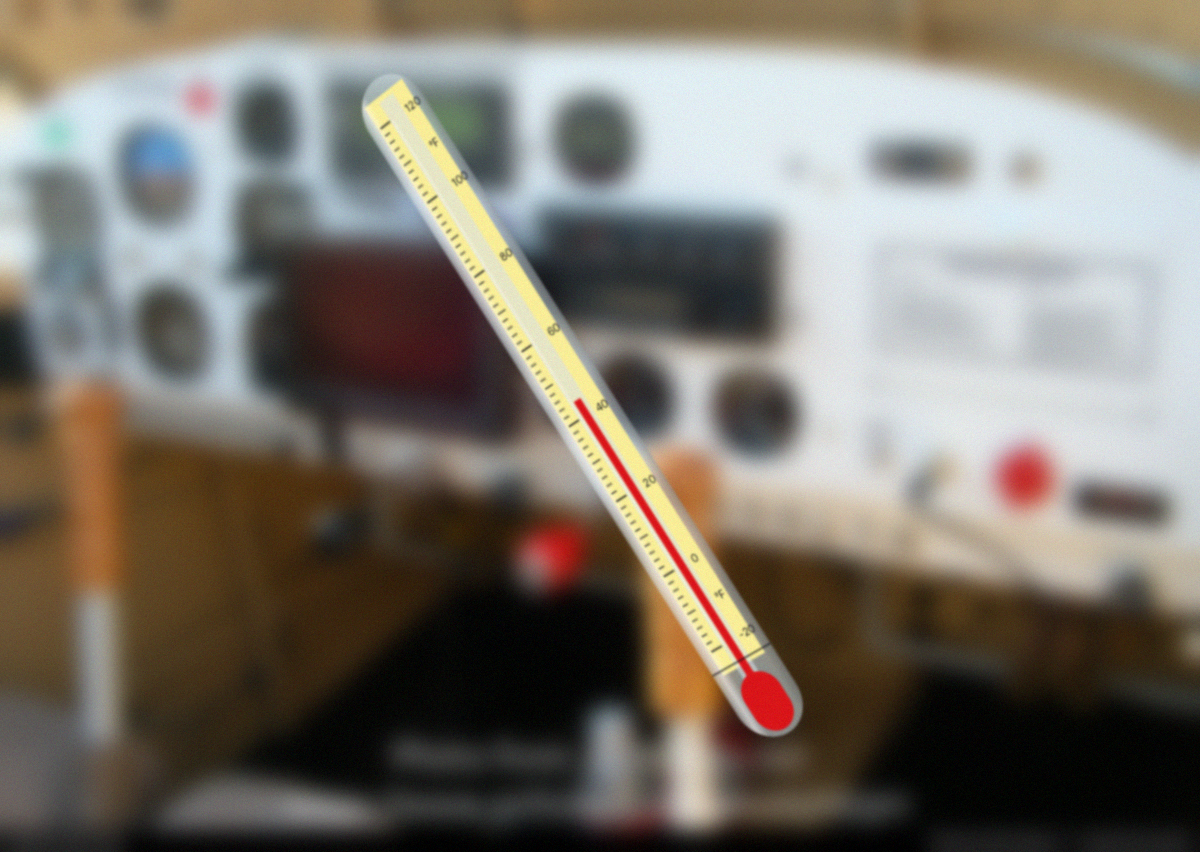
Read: 44°F
